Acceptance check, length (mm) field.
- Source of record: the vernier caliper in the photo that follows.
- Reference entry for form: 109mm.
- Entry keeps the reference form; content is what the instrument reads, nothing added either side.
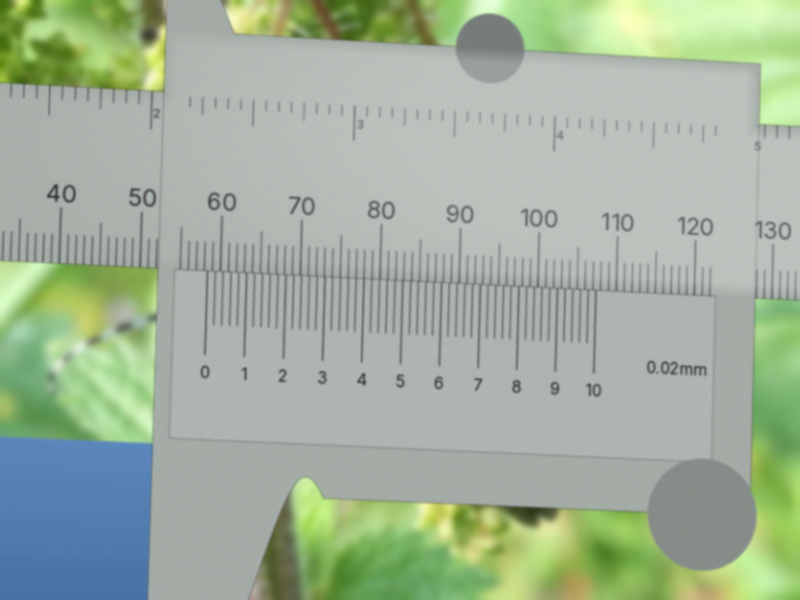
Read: 58.4mm
